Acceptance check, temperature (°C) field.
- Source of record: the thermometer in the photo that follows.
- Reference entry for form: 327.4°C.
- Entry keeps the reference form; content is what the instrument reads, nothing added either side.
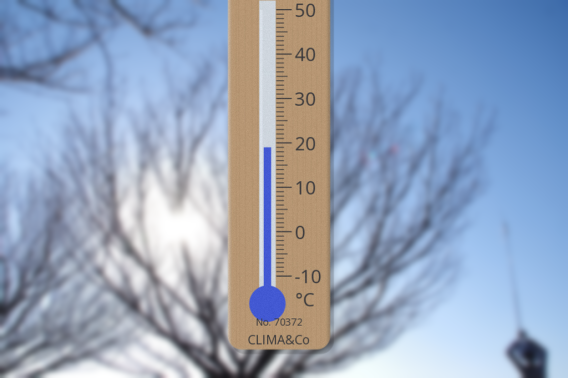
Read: 19°C
